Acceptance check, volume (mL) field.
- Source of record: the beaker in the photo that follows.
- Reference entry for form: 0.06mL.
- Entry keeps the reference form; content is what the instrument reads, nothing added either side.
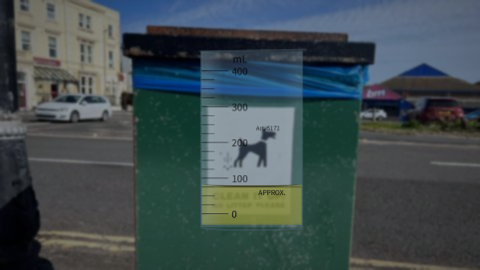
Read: 75mL
